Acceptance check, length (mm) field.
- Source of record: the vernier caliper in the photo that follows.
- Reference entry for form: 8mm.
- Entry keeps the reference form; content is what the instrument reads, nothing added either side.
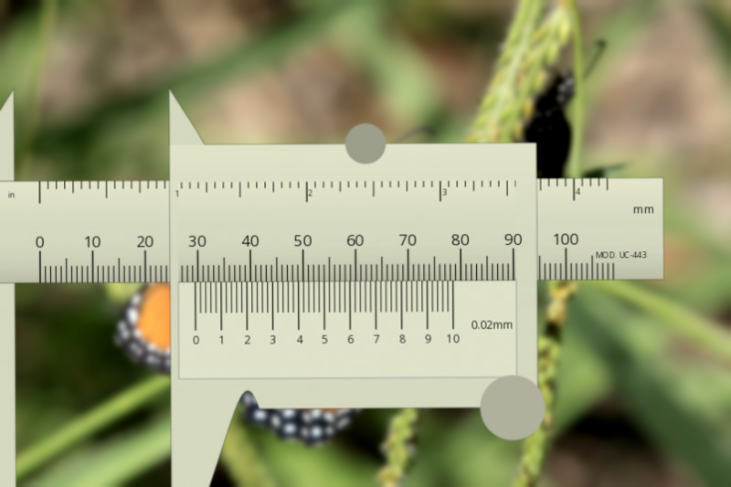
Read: 29.5mm
